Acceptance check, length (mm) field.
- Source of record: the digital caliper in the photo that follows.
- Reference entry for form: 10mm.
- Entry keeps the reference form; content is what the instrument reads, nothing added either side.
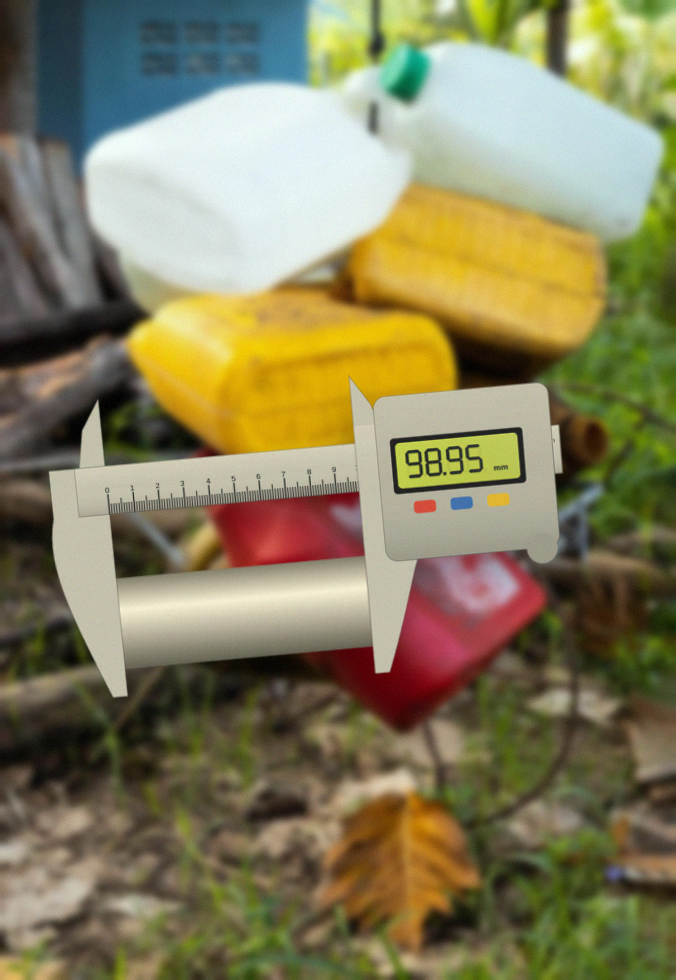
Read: 98.95mm
